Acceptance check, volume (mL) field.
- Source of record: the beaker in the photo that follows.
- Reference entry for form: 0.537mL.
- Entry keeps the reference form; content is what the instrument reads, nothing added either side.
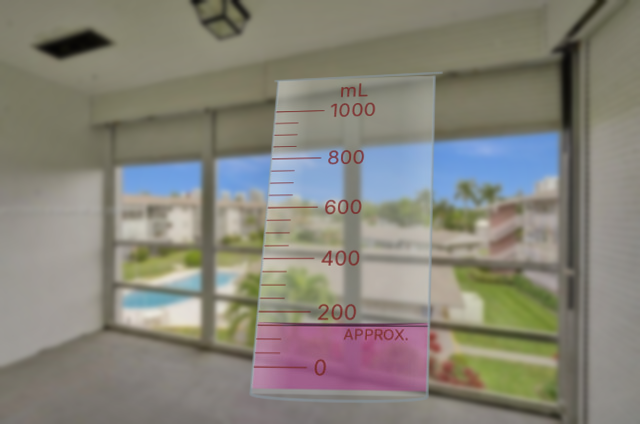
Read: 150mL
